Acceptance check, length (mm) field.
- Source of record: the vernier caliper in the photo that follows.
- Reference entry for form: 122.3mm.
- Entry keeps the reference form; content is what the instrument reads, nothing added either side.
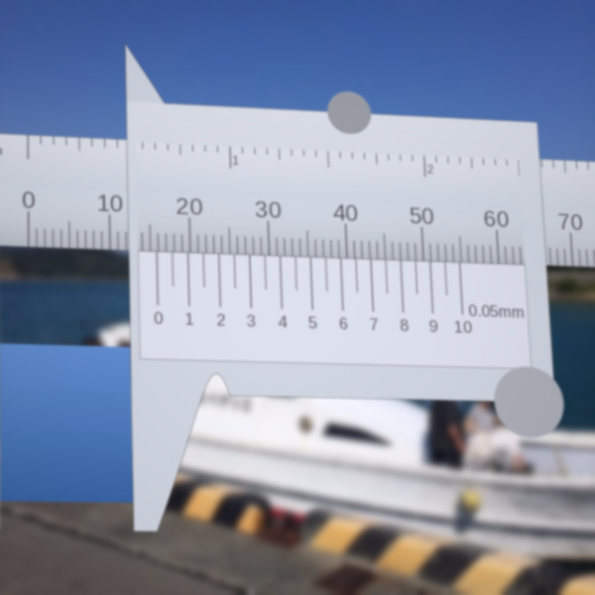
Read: 15.8mm
